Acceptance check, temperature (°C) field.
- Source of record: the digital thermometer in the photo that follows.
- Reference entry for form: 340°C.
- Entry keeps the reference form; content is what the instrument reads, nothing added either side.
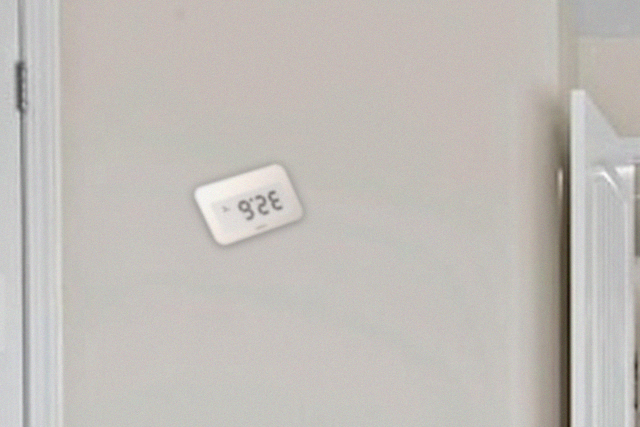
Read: 32.6°C
